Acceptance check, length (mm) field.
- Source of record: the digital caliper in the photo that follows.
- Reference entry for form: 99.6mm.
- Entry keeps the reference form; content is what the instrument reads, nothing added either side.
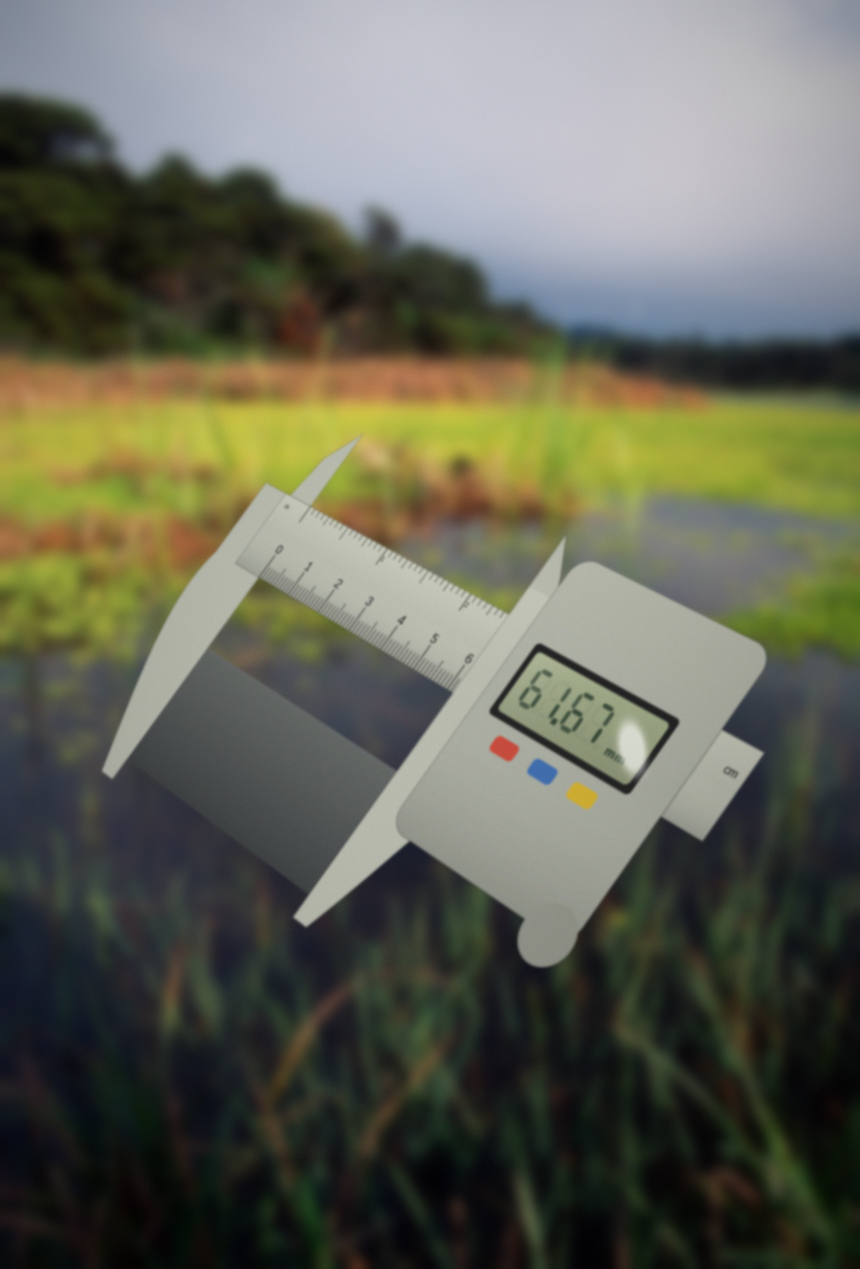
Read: 61.67mm
